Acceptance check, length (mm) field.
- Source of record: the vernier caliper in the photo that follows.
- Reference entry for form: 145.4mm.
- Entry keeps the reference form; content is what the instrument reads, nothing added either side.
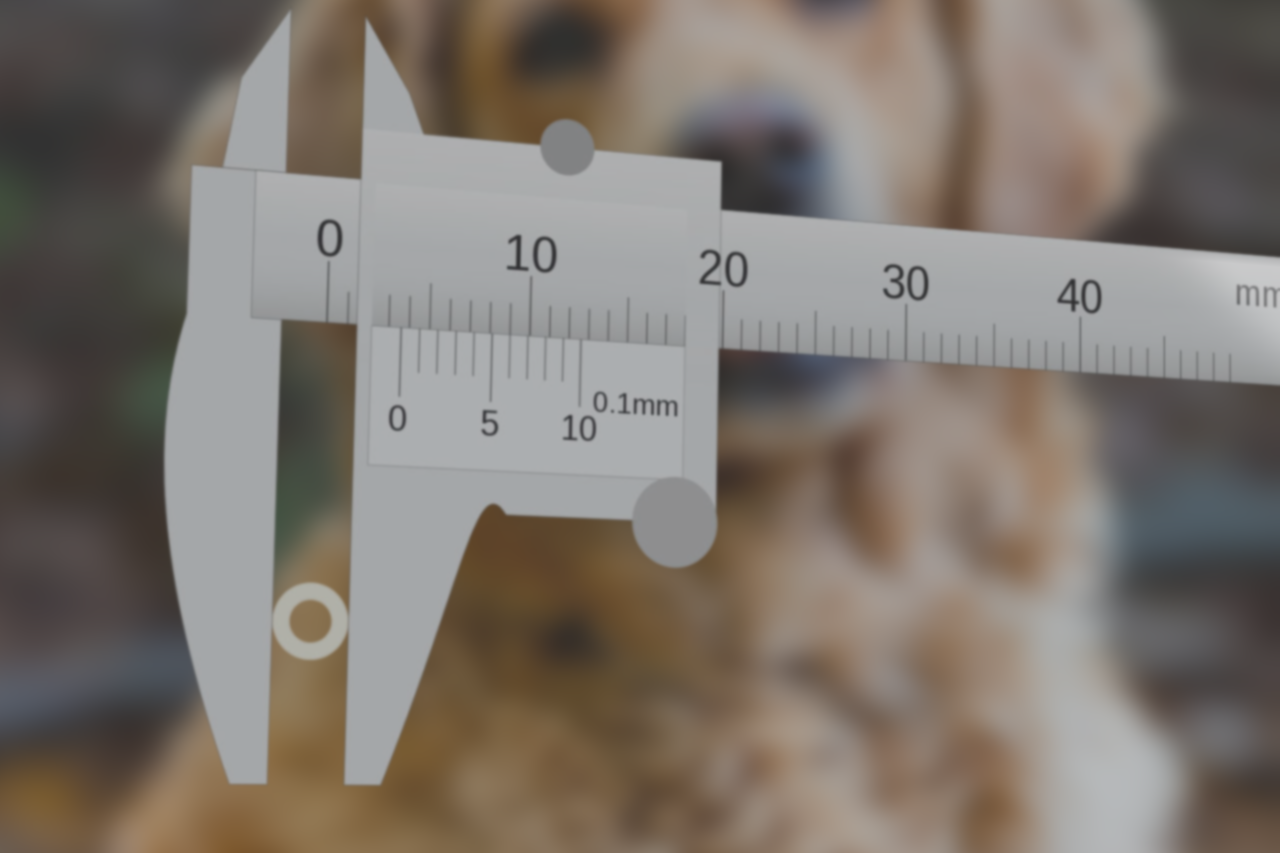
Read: 3.6mm
